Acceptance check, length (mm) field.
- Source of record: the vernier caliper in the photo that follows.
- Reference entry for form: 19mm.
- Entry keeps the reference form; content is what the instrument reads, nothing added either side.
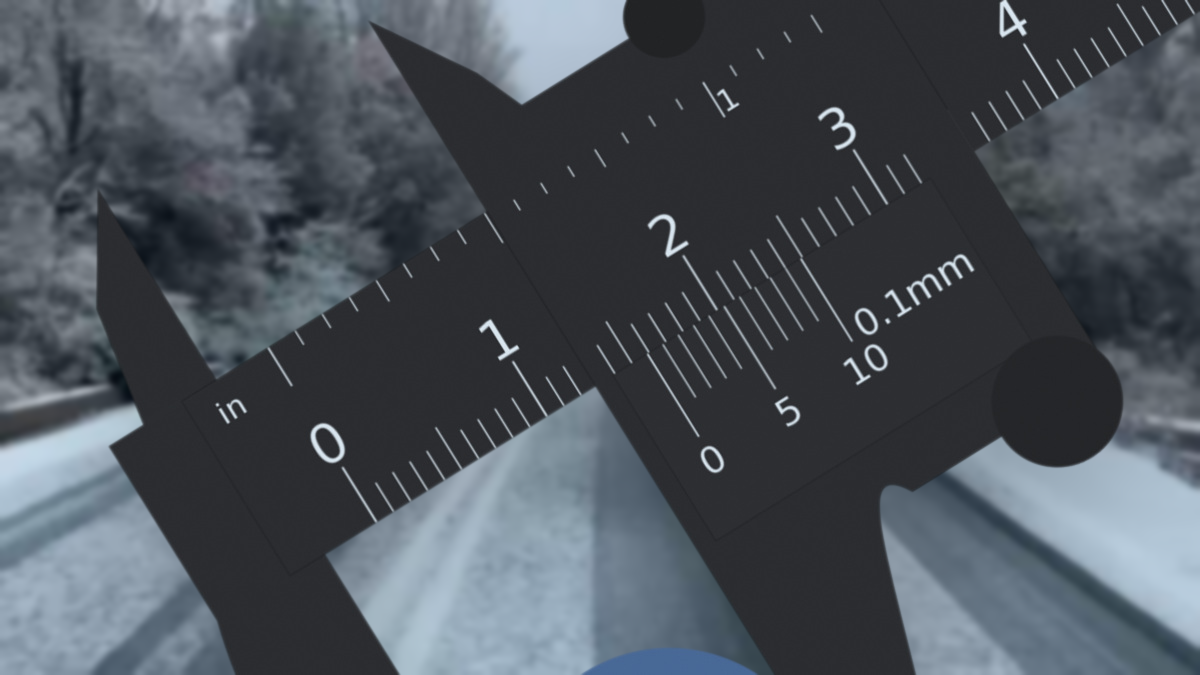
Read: 15.9mm
